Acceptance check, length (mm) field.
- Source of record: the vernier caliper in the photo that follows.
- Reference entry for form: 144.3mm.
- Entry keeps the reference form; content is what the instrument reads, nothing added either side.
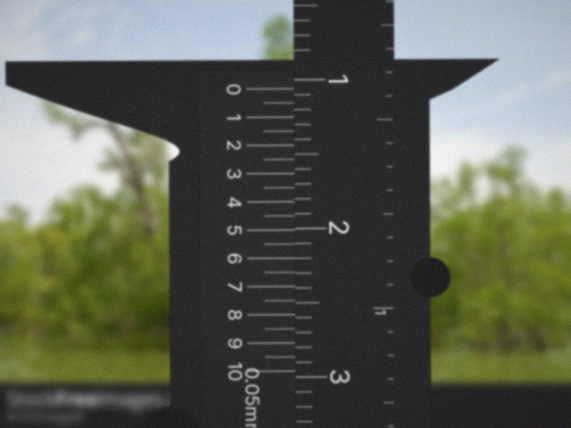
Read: 10.6mm
